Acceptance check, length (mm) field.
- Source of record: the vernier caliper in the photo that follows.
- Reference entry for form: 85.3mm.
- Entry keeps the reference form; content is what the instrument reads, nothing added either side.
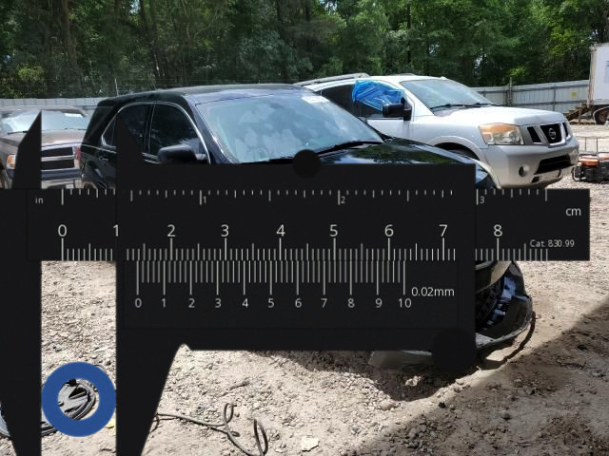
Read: 13.8mm
